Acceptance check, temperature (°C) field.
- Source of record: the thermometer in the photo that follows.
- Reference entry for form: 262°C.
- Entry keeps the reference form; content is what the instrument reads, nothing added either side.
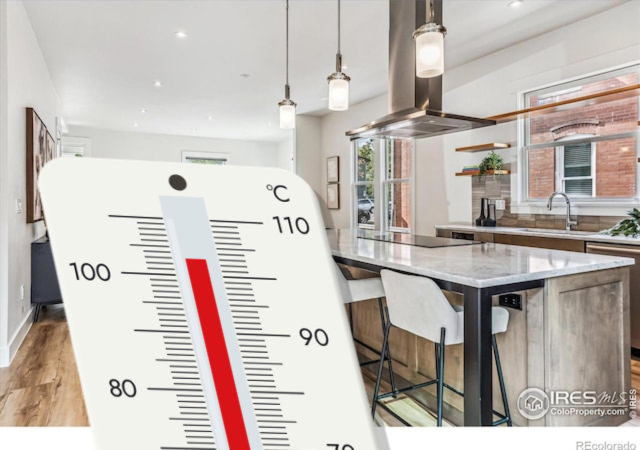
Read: 103°C
